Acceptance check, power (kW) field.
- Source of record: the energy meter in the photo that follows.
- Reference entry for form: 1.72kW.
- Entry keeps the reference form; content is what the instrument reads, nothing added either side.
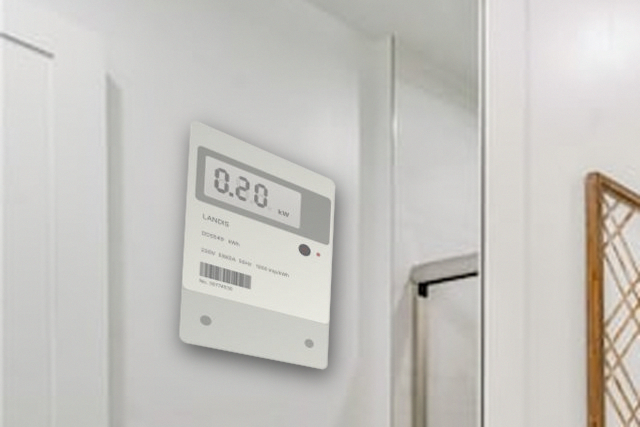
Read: 0.20kW
